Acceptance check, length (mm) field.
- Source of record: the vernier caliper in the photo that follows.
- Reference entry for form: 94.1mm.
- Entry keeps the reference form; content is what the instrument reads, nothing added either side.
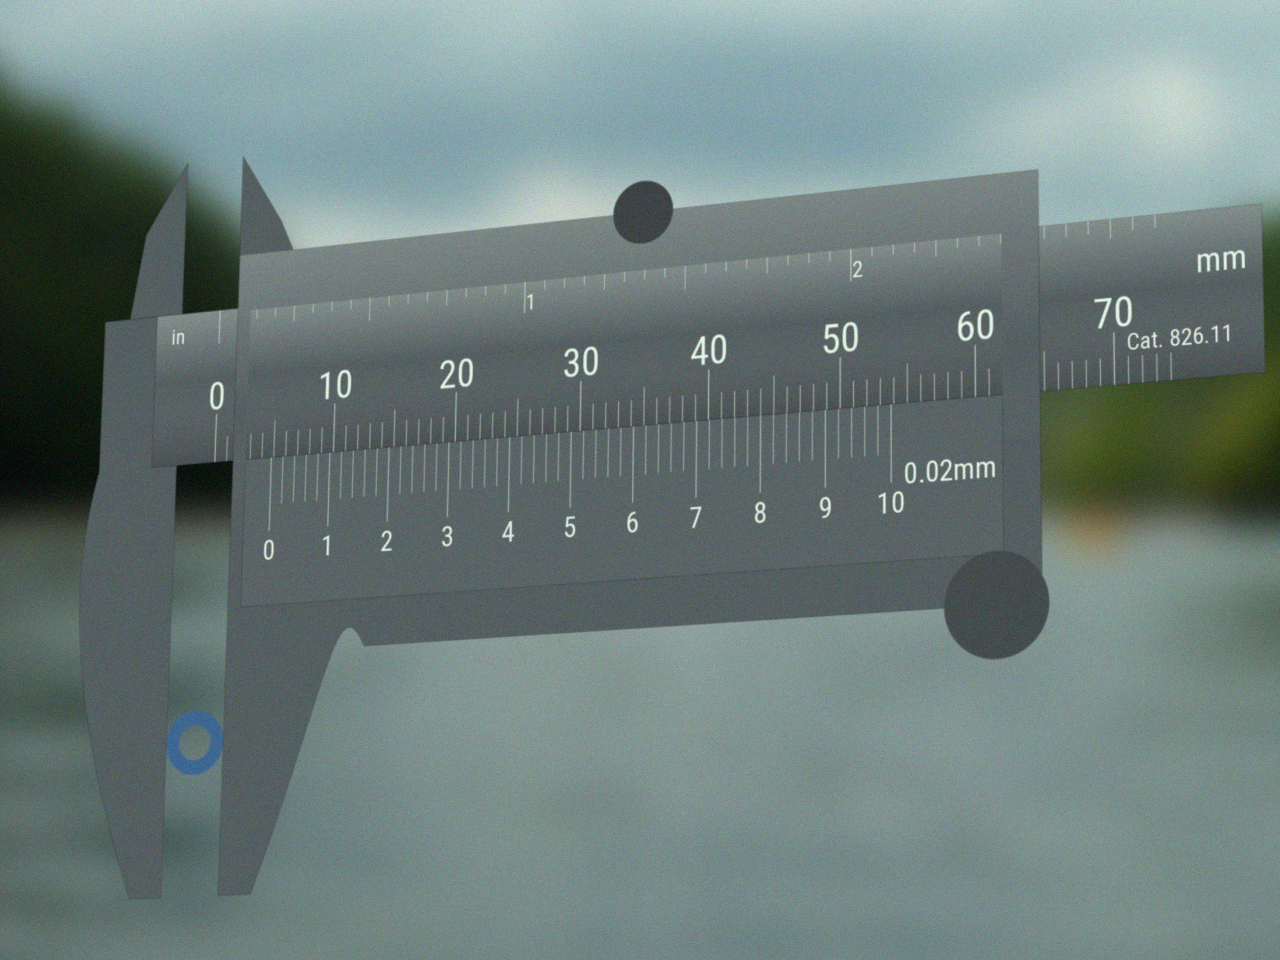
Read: 4.8mm
